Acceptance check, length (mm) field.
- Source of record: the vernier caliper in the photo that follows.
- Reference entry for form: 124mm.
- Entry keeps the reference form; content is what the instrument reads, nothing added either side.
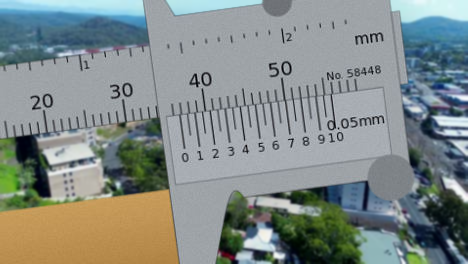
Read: 36.8mm
